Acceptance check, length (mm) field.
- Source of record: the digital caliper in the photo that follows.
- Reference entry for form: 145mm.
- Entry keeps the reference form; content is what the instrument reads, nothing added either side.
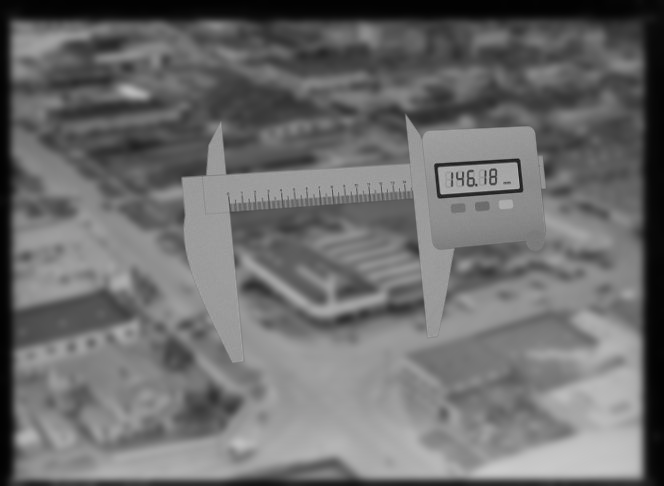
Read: 146.18mm
